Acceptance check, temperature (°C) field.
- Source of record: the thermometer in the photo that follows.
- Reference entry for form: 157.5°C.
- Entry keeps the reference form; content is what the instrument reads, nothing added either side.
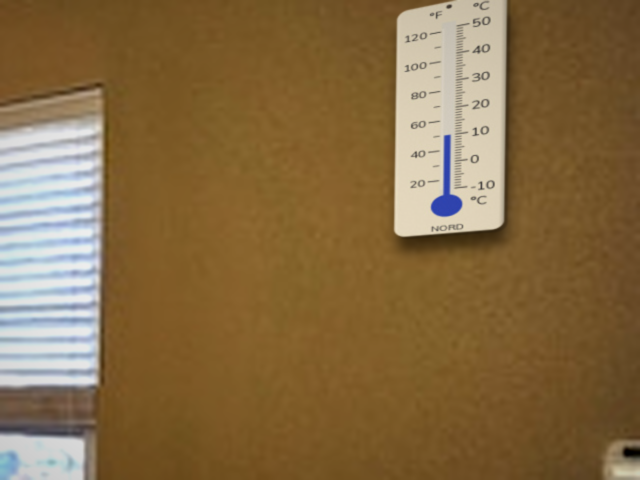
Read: 10°C
